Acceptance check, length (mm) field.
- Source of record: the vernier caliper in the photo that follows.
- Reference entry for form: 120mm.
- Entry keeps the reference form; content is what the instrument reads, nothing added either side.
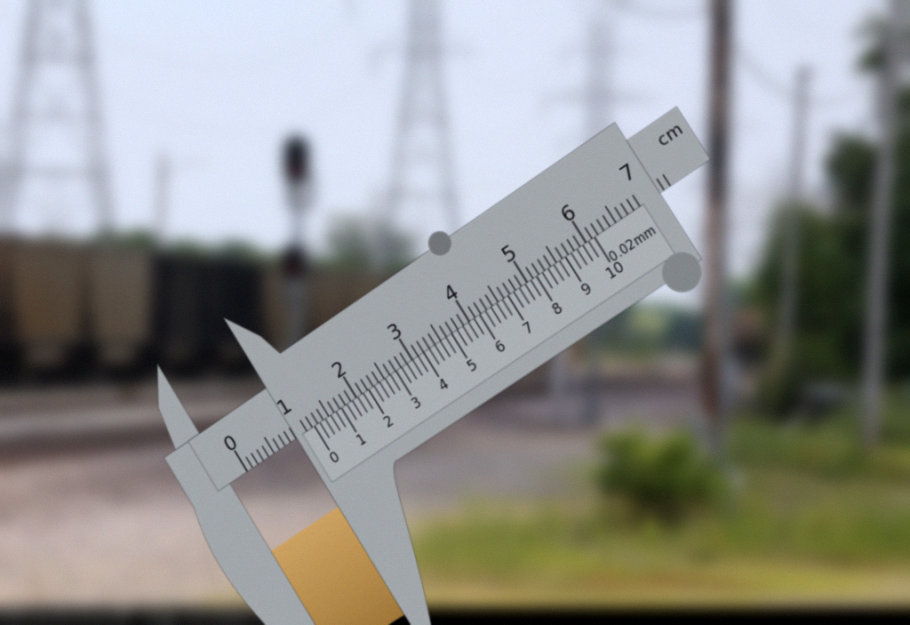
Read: 12.4mm
